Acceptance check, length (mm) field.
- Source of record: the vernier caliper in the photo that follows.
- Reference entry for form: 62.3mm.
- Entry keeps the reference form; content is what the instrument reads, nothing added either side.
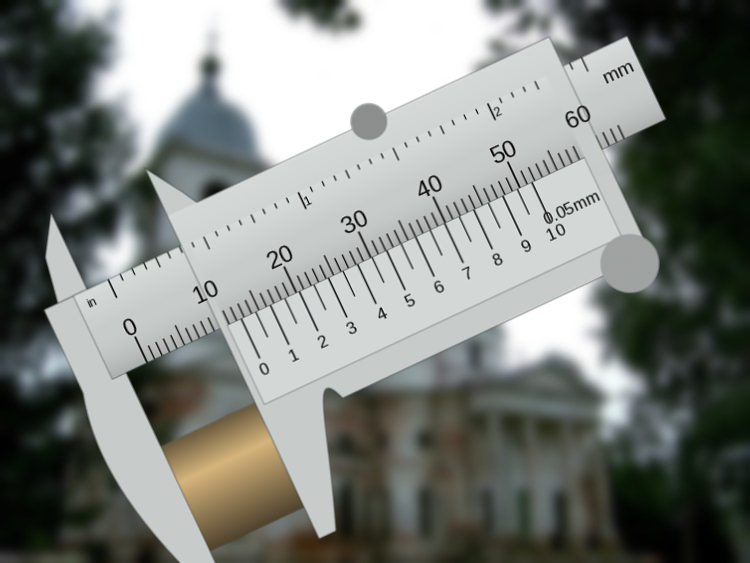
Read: 12.6mm
